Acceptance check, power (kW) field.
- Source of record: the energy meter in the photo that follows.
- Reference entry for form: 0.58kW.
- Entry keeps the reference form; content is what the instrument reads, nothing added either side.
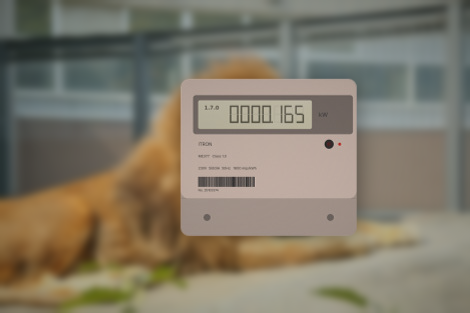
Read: 0.165kW
